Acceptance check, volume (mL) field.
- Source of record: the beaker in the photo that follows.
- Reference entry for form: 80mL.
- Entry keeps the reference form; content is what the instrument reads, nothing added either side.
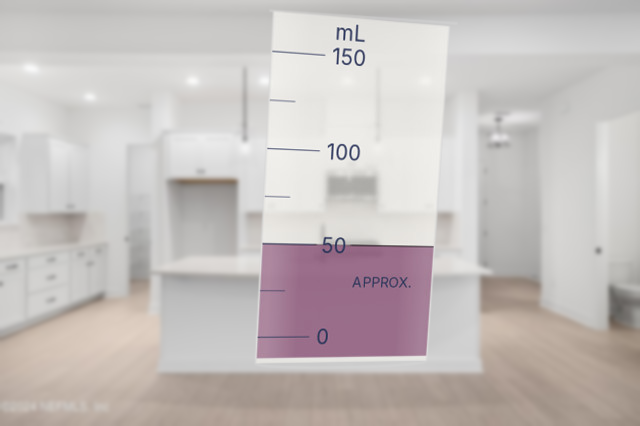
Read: 50mL
